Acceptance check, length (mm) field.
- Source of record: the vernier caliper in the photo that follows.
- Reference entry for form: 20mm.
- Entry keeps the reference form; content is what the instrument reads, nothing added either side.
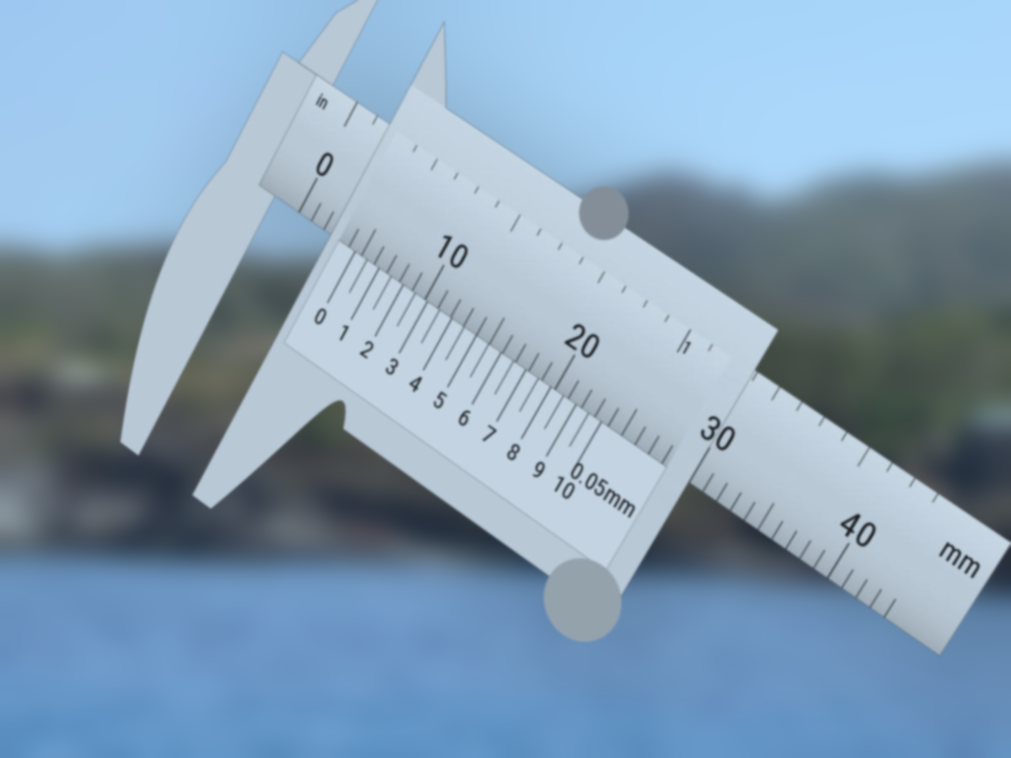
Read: 4.5mm
